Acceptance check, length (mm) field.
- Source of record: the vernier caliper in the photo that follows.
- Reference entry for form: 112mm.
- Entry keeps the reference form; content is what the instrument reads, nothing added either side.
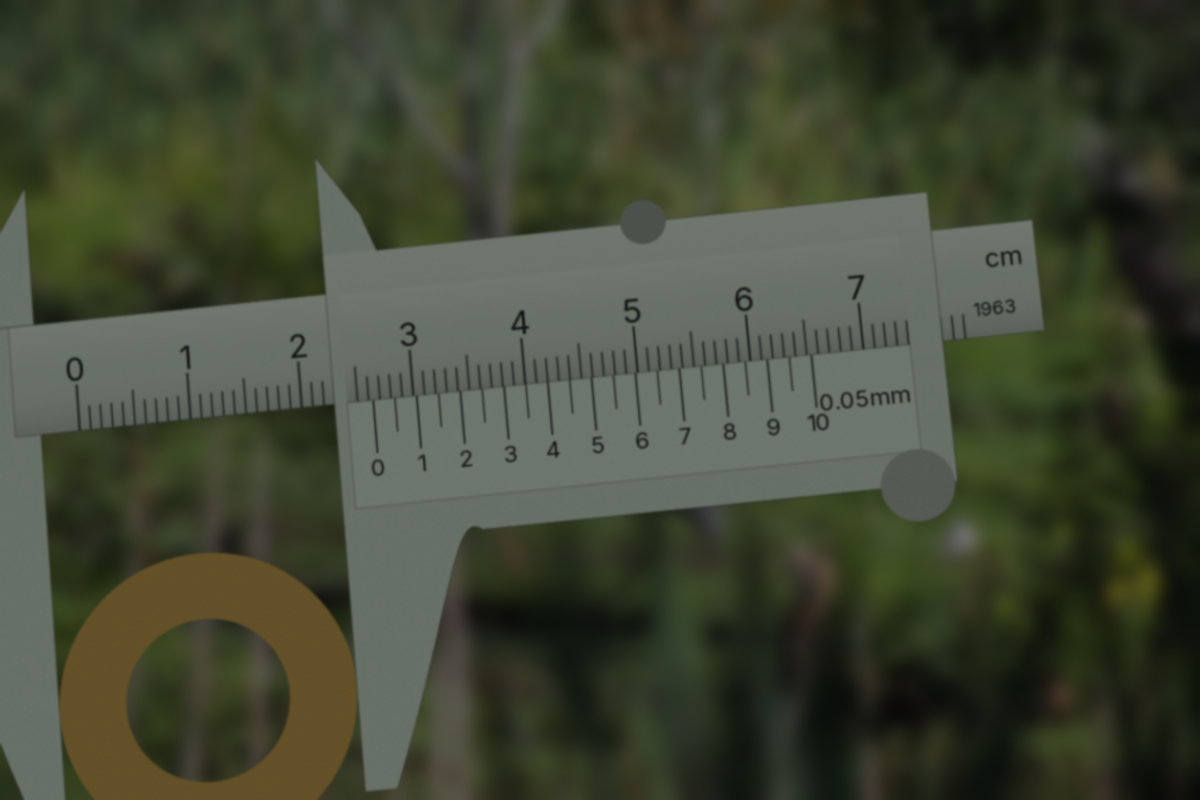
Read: 26.4mm
